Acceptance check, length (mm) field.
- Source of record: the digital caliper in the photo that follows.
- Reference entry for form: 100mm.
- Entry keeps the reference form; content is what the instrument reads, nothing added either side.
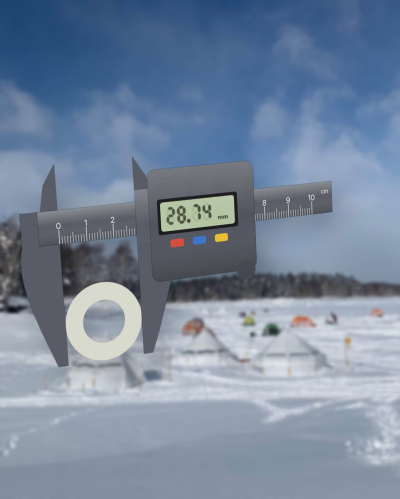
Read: 28.74mm
